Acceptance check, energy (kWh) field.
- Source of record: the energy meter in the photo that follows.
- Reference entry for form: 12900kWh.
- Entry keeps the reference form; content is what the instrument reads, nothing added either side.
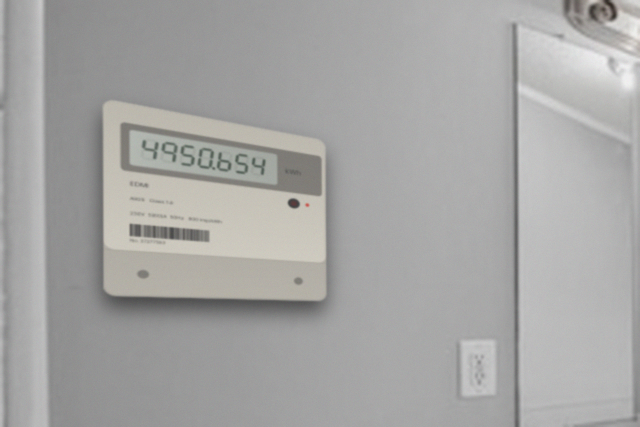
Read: 4950.654kWh
